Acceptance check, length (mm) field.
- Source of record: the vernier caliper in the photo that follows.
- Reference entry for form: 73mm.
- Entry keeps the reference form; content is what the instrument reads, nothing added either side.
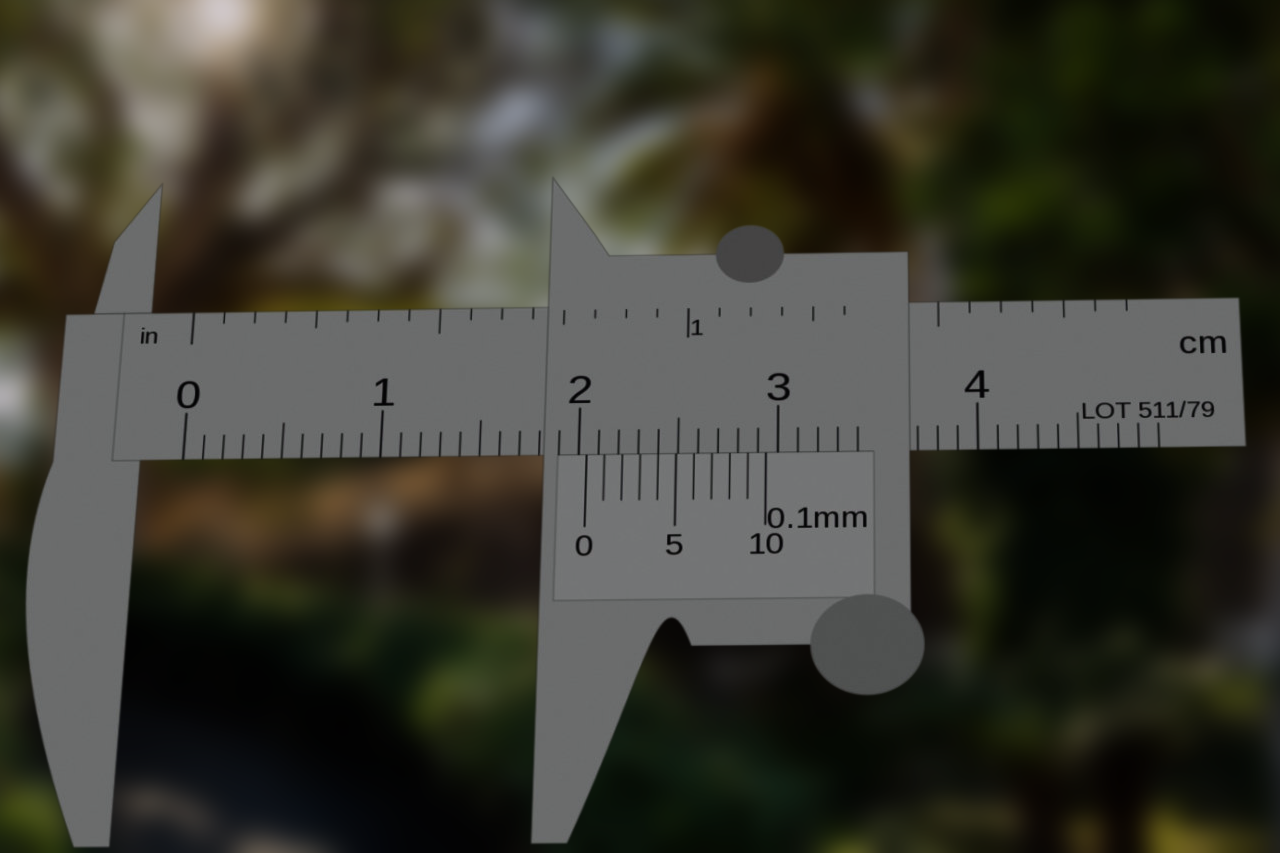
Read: 20.4mm
